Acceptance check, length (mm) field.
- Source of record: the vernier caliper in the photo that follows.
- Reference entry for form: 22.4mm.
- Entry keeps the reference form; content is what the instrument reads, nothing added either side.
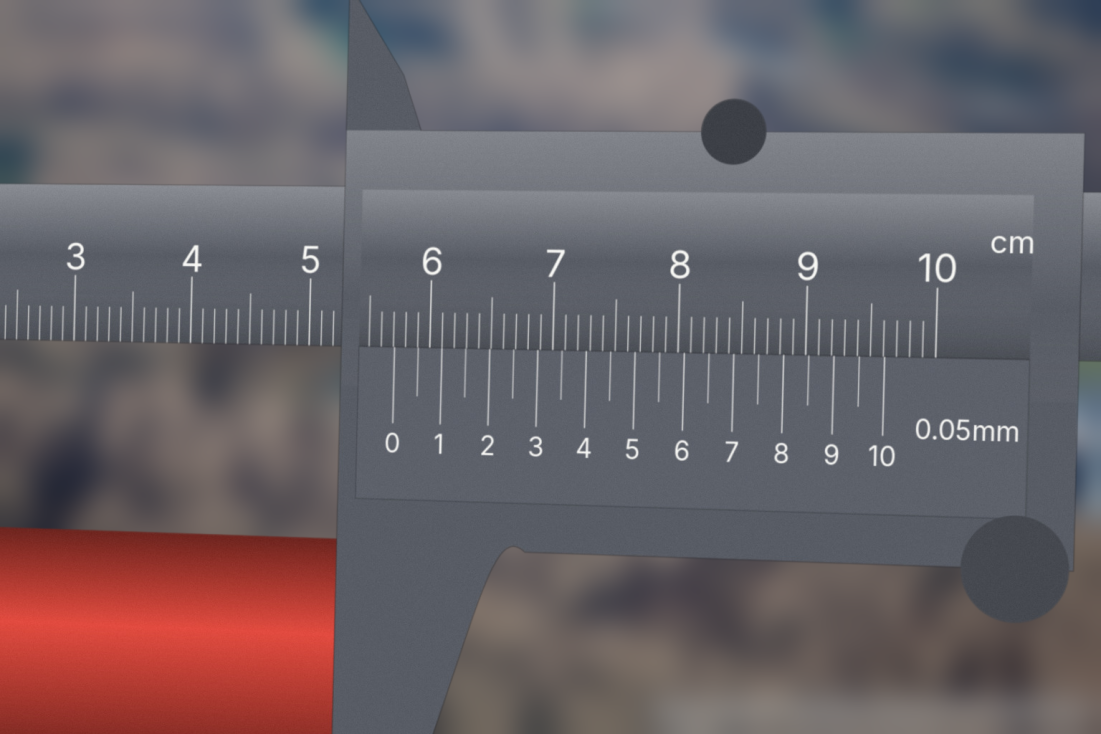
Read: 57.1mm
